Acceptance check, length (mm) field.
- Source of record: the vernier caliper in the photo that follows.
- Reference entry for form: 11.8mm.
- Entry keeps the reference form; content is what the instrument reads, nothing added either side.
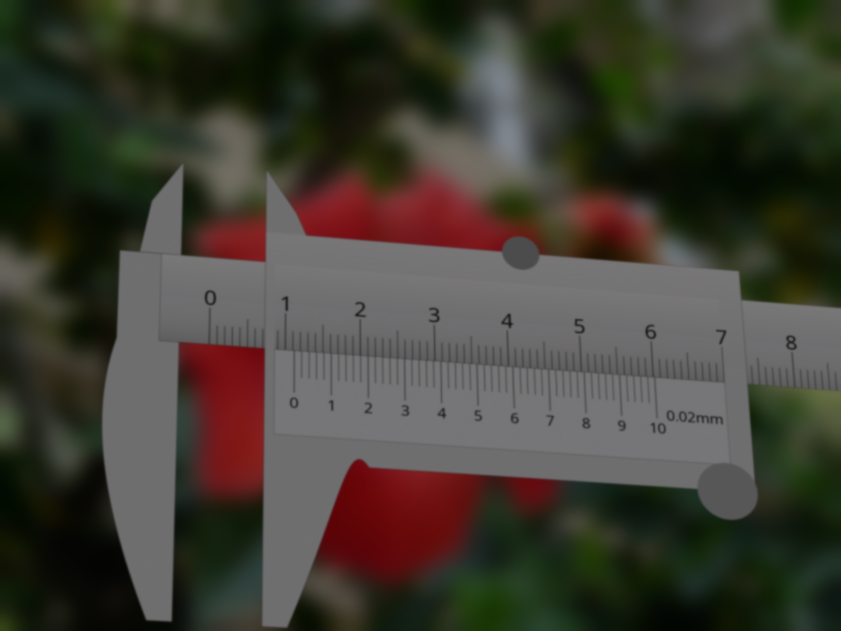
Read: 11.2mm
